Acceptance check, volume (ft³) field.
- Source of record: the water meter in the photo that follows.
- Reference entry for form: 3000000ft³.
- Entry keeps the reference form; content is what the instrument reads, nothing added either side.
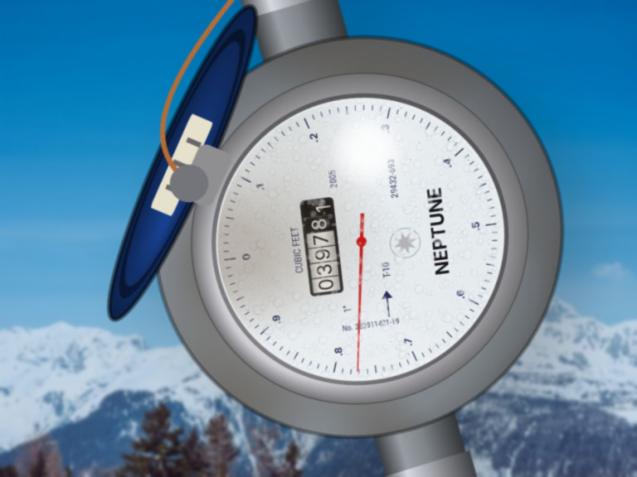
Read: 39780.77ft³
